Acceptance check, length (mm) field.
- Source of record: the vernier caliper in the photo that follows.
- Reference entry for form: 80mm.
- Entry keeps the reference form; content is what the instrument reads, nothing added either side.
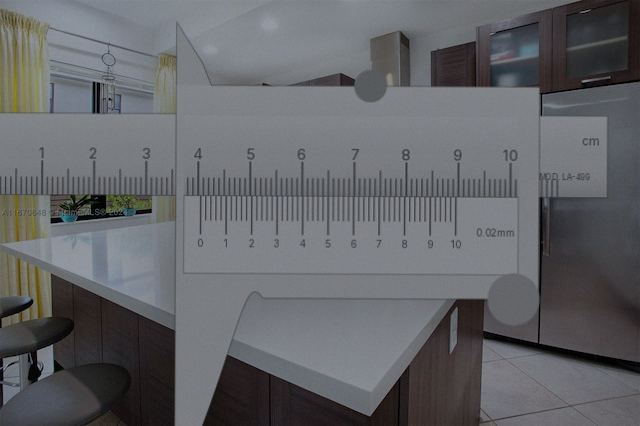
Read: 40.5mm
